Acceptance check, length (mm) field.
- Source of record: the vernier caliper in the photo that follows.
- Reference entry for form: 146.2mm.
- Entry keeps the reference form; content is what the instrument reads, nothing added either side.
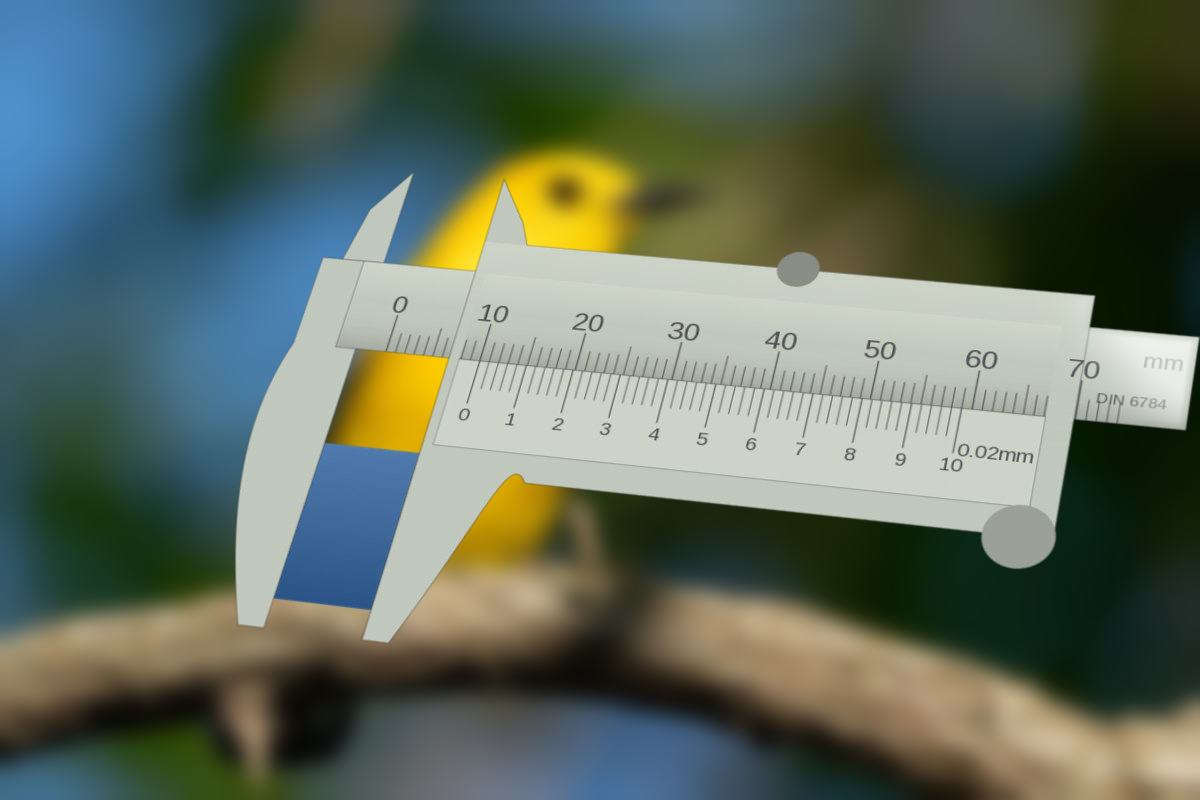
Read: 10.0mm
